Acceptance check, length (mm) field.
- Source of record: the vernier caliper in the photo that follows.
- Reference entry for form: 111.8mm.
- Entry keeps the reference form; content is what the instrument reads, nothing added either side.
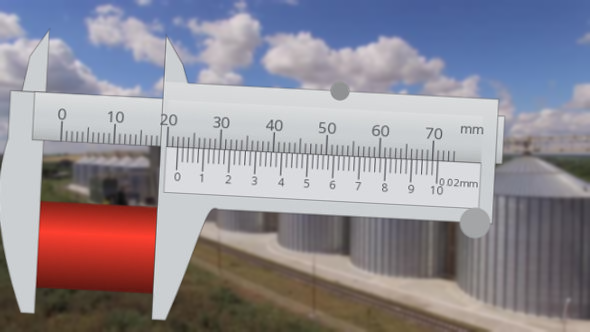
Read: 22.0mm
